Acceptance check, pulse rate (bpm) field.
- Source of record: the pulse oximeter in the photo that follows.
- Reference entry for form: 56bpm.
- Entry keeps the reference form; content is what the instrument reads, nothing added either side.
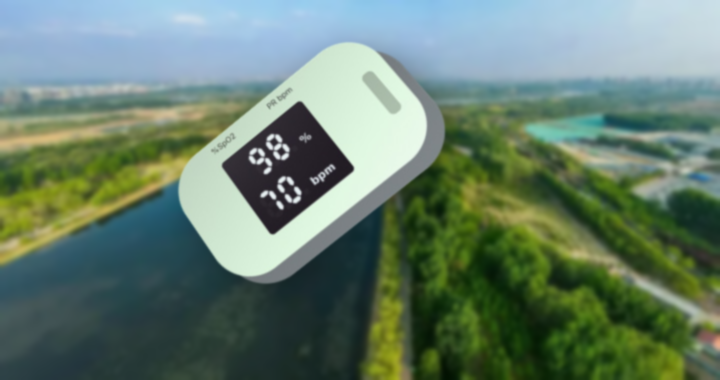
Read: 70bpm
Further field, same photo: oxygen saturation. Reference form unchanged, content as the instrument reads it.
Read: 98%
